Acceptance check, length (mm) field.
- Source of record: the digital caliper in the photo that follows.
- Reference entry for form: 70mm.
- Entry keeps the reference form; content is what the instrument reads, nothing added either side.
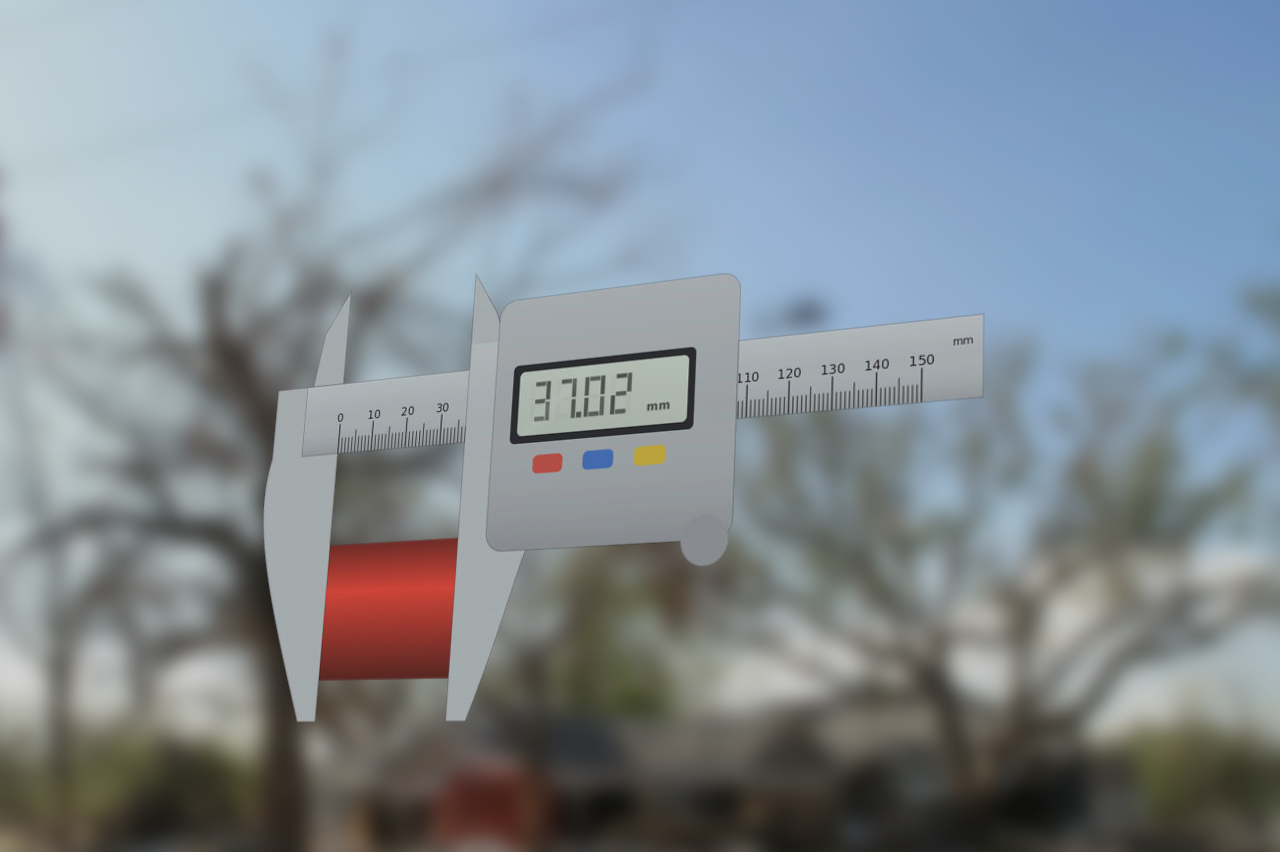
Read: 37.02mm
